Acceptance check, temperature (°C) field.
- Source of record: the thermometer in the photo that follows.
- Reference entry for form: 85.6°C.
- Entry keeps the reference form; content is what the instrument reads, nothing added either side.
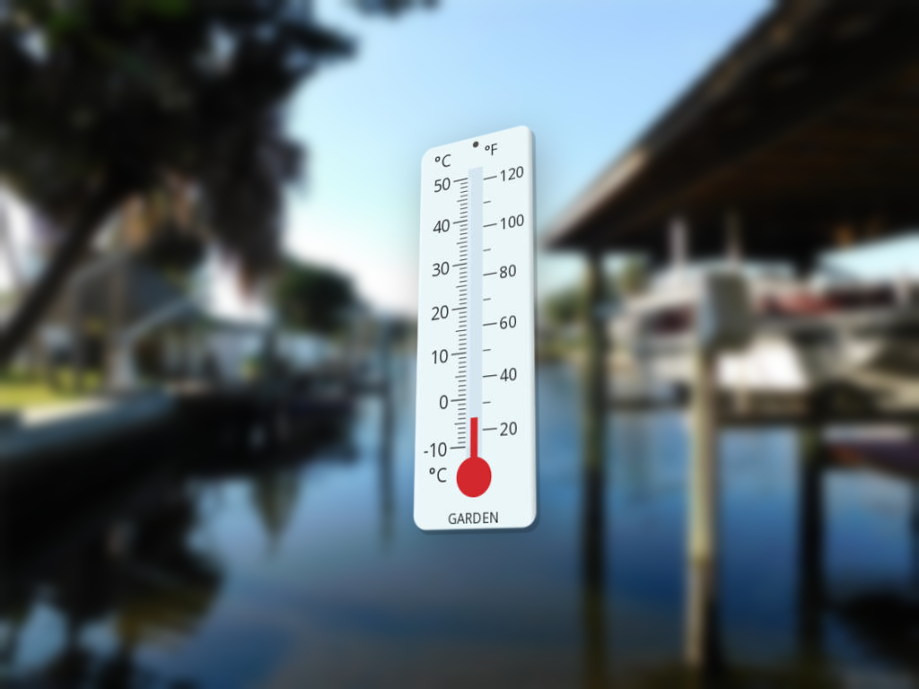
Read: -4°C
